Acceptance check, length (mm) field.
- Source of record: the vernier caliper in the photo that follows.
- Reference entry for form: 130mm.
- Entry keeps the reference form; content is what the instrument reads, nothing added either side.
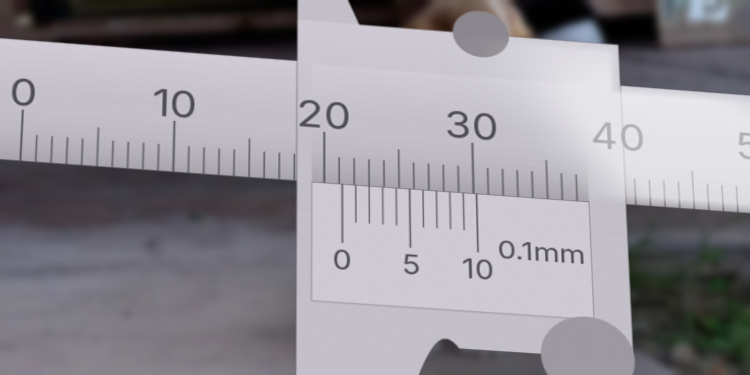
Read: 21.2mm
